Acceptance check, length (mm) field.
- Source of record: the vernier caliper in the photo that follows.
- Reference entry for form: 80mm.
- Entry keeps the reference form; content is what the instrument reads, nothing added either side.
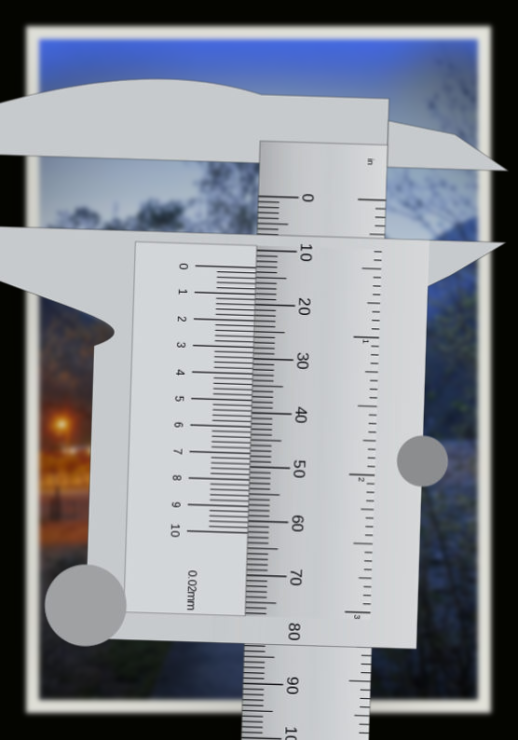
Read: 13.2mm
